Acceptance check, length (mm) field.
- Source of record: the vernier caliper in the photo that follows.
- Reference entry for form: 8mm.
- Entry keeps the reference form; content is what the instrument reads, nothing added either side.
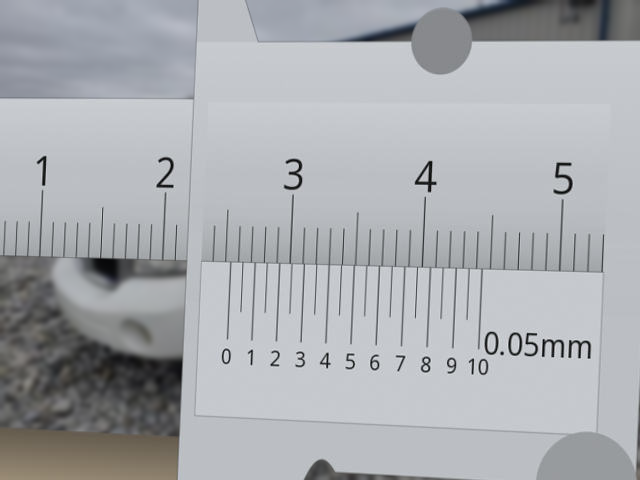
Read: 25.4mm
